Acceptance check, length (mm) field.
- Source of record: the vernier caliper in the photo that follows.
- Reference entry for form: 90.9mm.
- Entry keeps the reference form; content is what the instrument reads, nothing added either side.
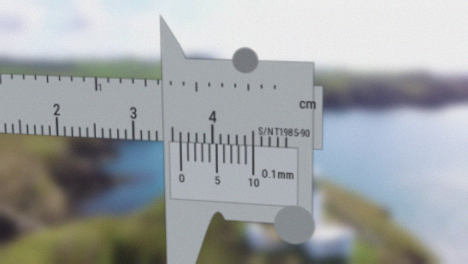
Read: 36.0mm
